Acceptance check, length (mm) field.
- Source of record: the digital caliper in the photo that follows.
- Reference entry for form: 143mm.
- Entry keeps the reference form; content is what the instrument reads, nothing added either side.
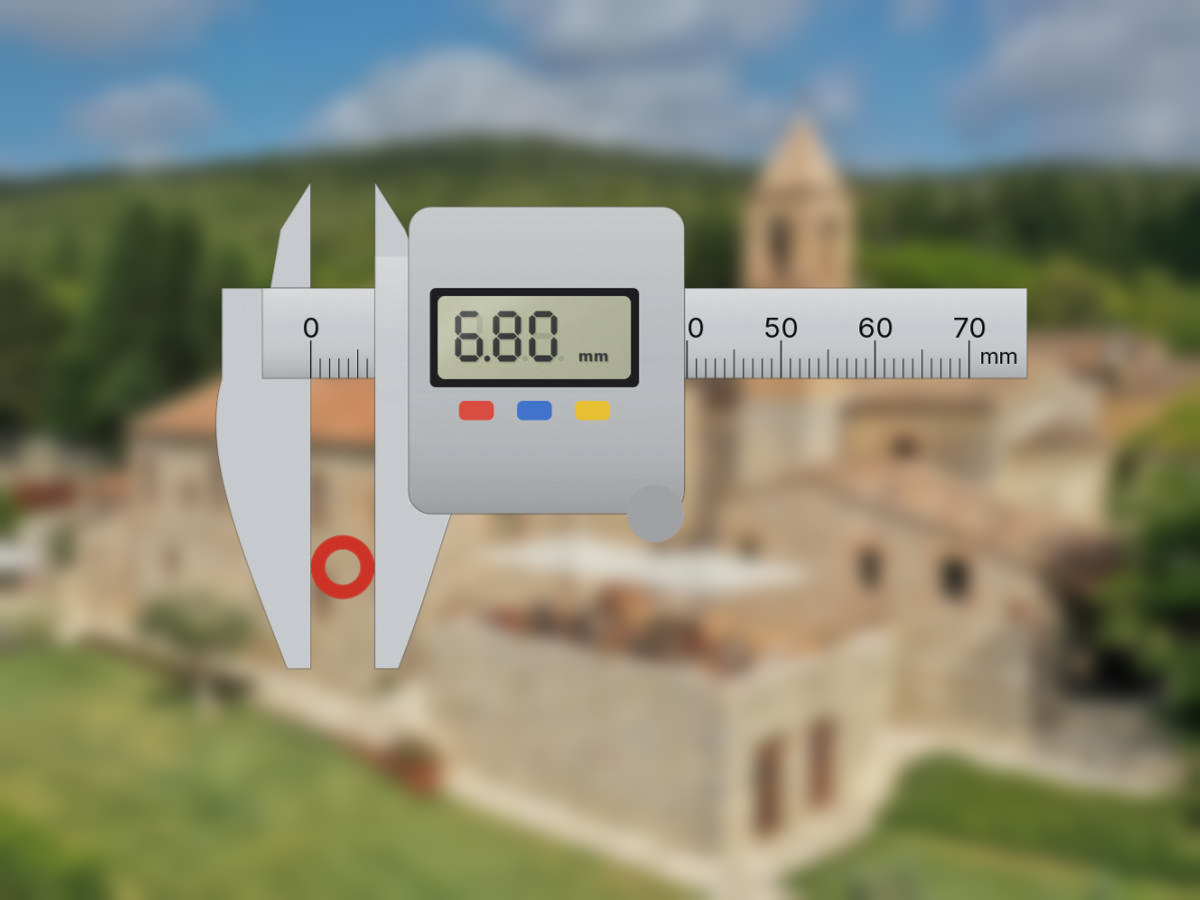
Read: 6.80mm
